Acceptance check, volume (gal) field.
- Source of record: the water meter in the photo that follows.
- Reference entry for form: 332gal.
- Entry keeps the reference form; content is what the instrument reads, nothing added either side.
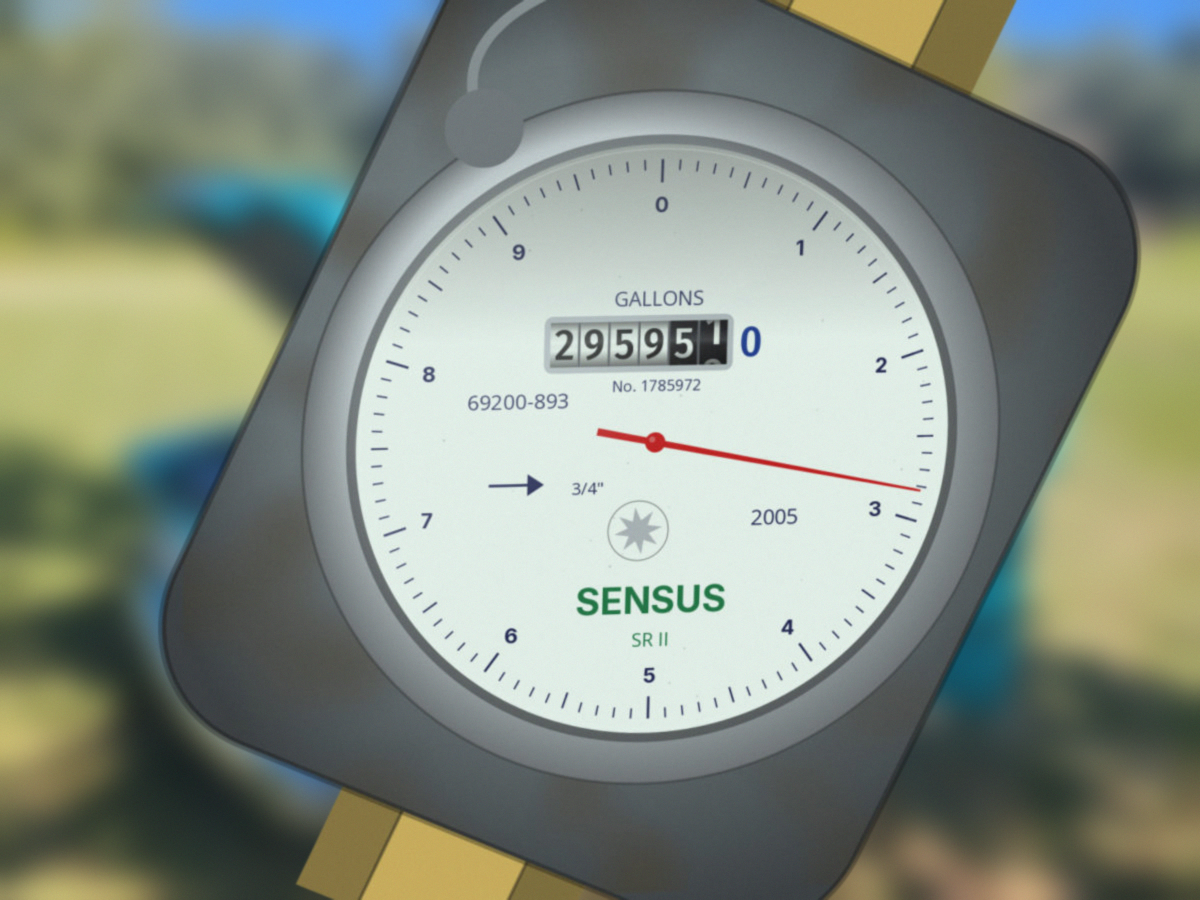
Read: 2959512.8gal
